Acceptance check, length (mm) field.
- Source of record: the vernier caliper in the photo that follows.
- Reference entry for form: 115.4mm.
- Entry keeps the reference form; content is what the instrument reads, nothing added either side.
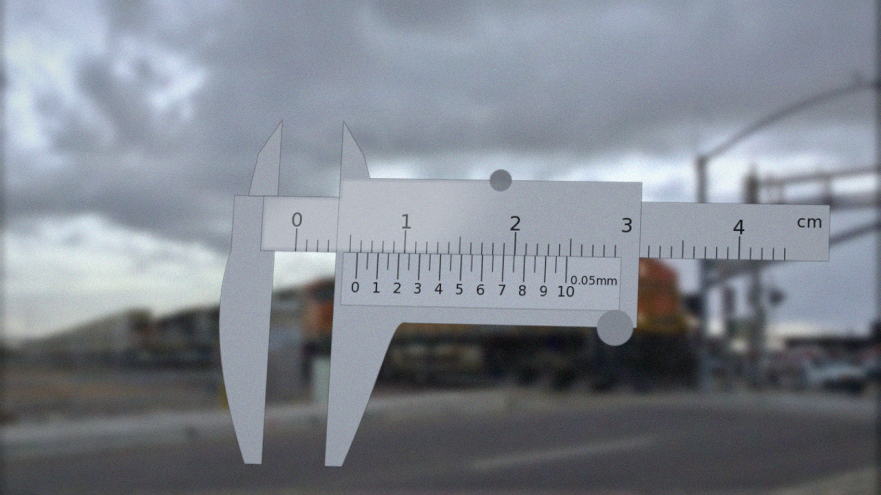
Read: 5.7mm
